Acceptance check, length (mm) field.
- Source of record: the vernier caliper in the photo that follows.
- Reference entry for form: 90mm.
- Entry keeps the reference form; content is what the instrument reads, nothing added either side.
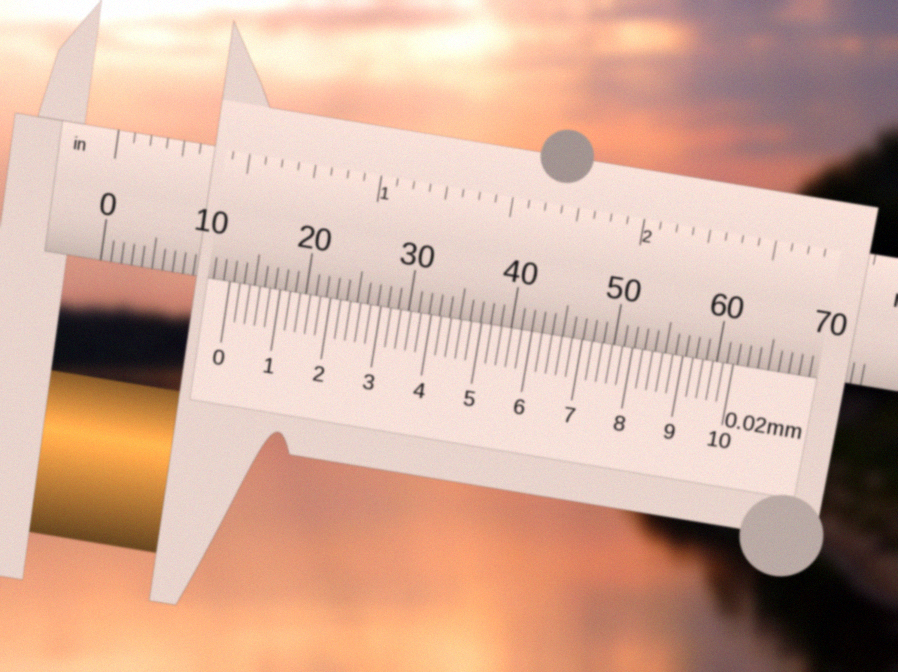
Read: 12.6mm
